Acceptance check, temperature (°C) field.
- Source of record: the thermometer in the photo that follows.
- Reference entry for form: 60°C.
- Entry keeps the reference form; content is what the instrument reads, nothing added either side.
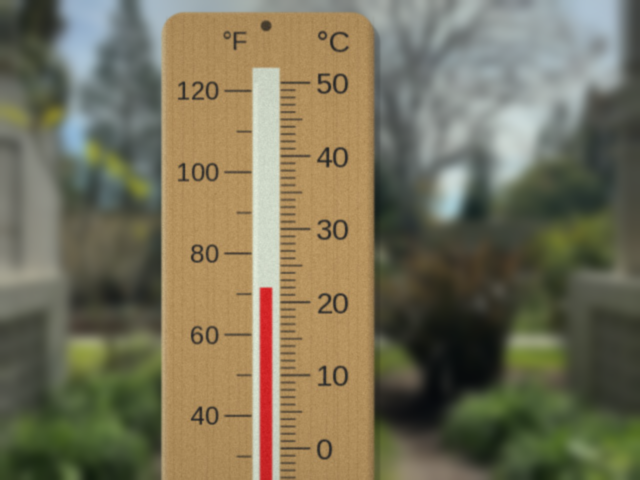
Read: 22°C
